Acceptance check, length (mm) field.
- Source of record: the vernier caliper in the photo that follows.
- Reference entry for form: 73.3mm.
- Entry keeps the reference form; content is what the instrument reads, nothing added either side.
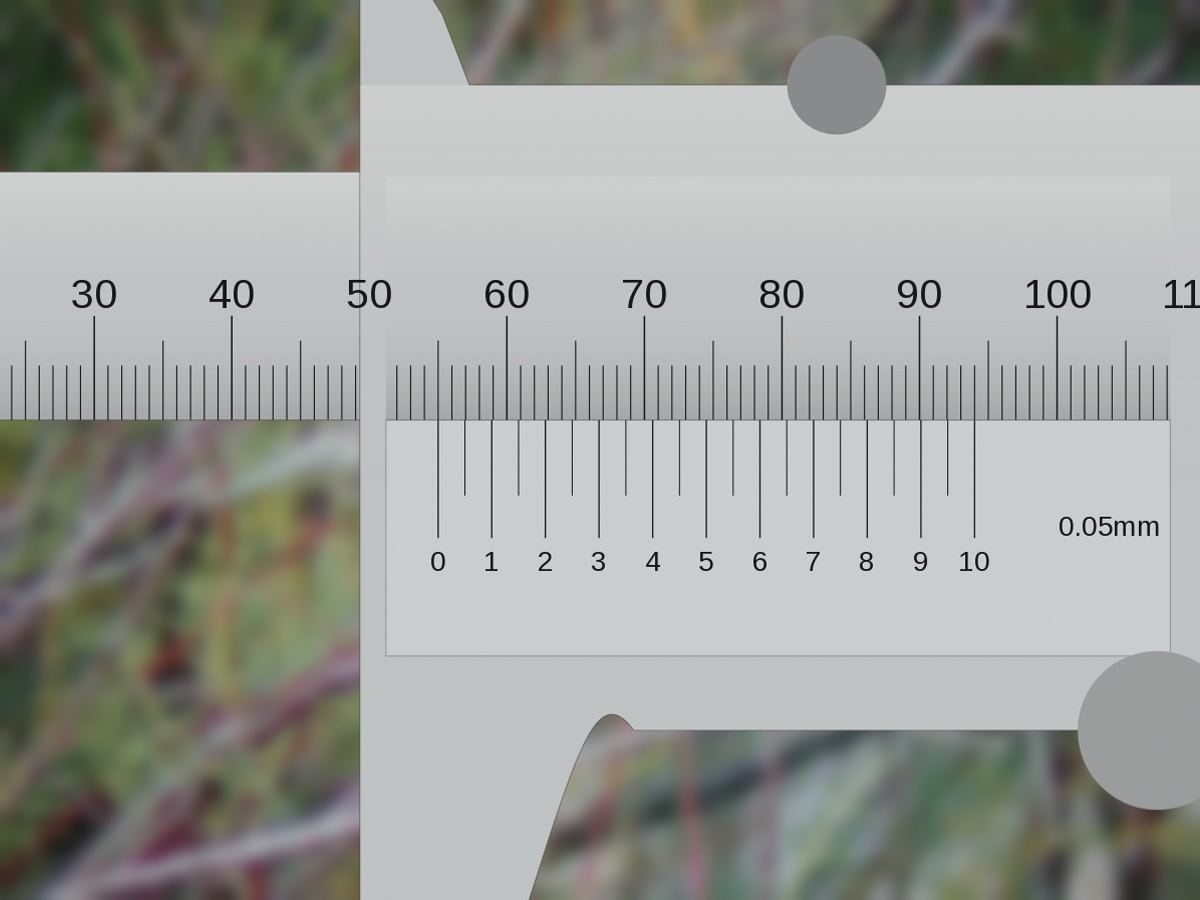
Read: 55.0mm
